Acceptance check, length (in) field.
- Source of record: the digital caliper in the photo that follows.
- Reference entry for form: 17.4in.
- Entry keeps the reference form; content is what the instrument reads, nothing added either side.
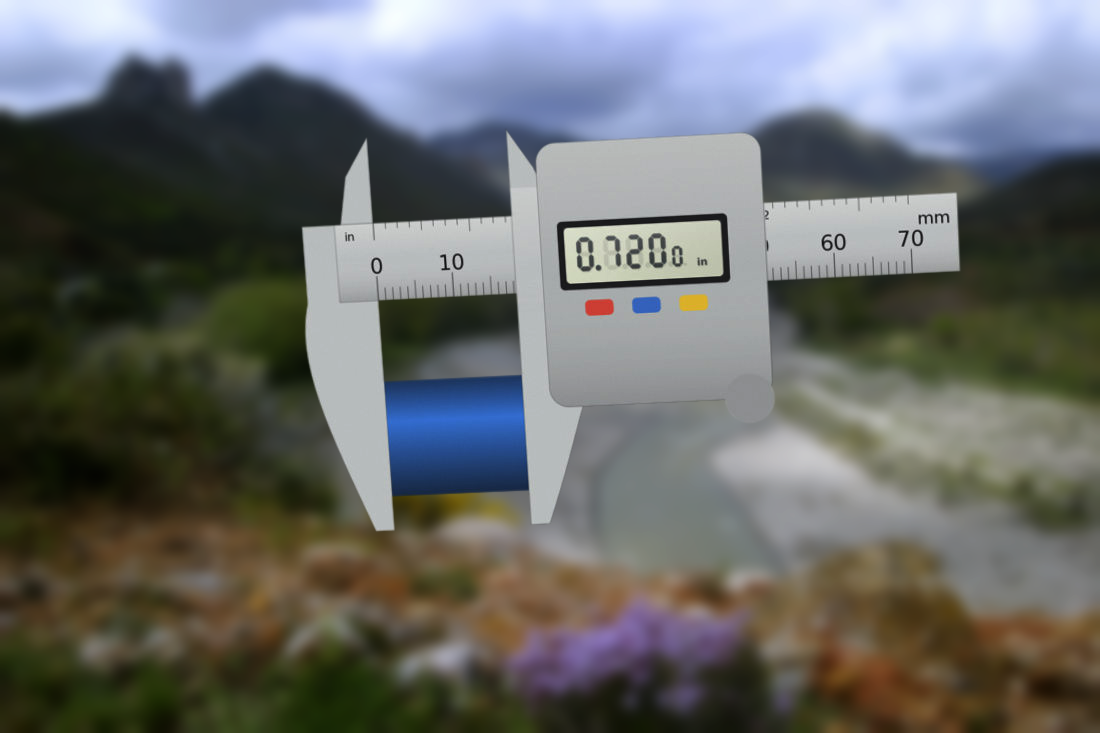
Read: 0.7200in
